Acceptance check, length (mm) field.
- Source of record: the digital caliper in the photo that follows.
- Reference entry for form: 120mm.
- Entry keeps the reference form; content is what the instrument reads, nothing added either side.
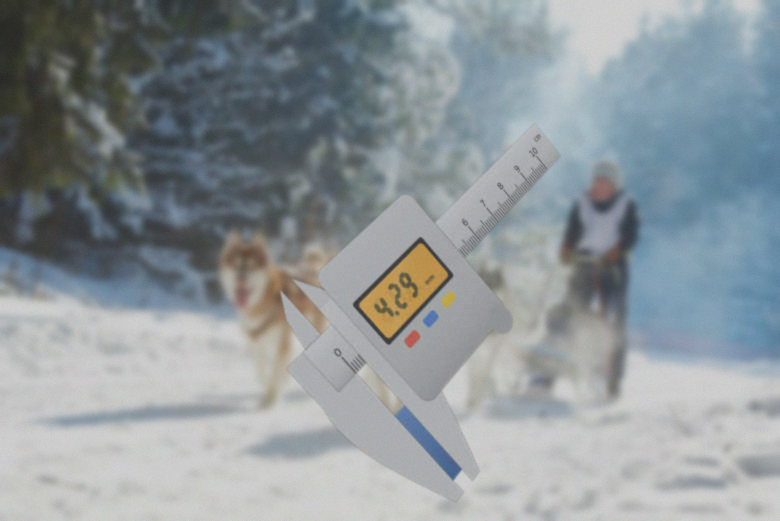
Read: 4.29mm
